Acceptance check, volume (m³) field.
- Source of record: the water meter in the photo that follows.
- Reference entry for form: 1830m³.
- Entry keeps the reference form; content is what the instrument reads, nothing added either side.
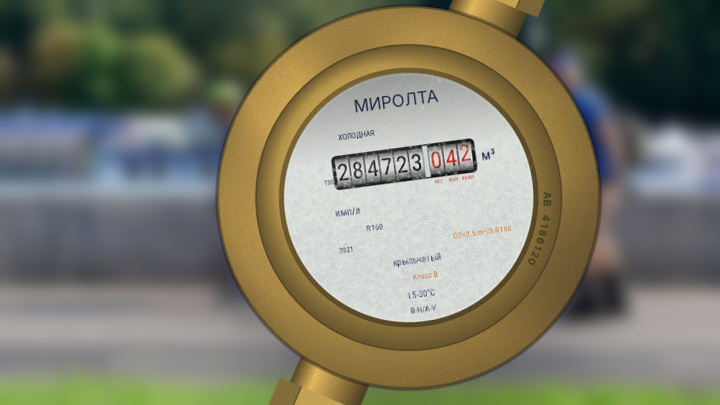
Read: 284723.042m³
